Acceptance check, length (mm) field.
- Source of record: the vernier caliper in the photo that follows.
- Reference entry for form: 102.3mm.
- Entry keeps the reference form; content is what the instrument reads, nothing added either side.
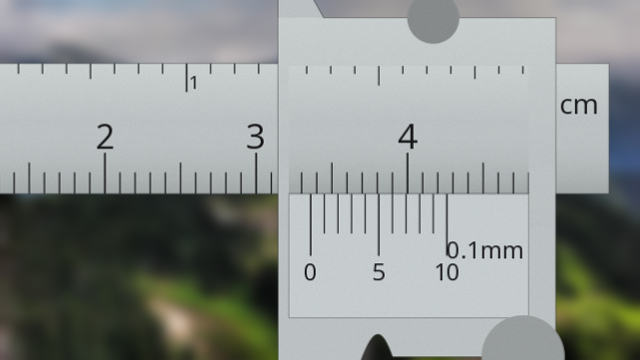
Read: 33.6mm
